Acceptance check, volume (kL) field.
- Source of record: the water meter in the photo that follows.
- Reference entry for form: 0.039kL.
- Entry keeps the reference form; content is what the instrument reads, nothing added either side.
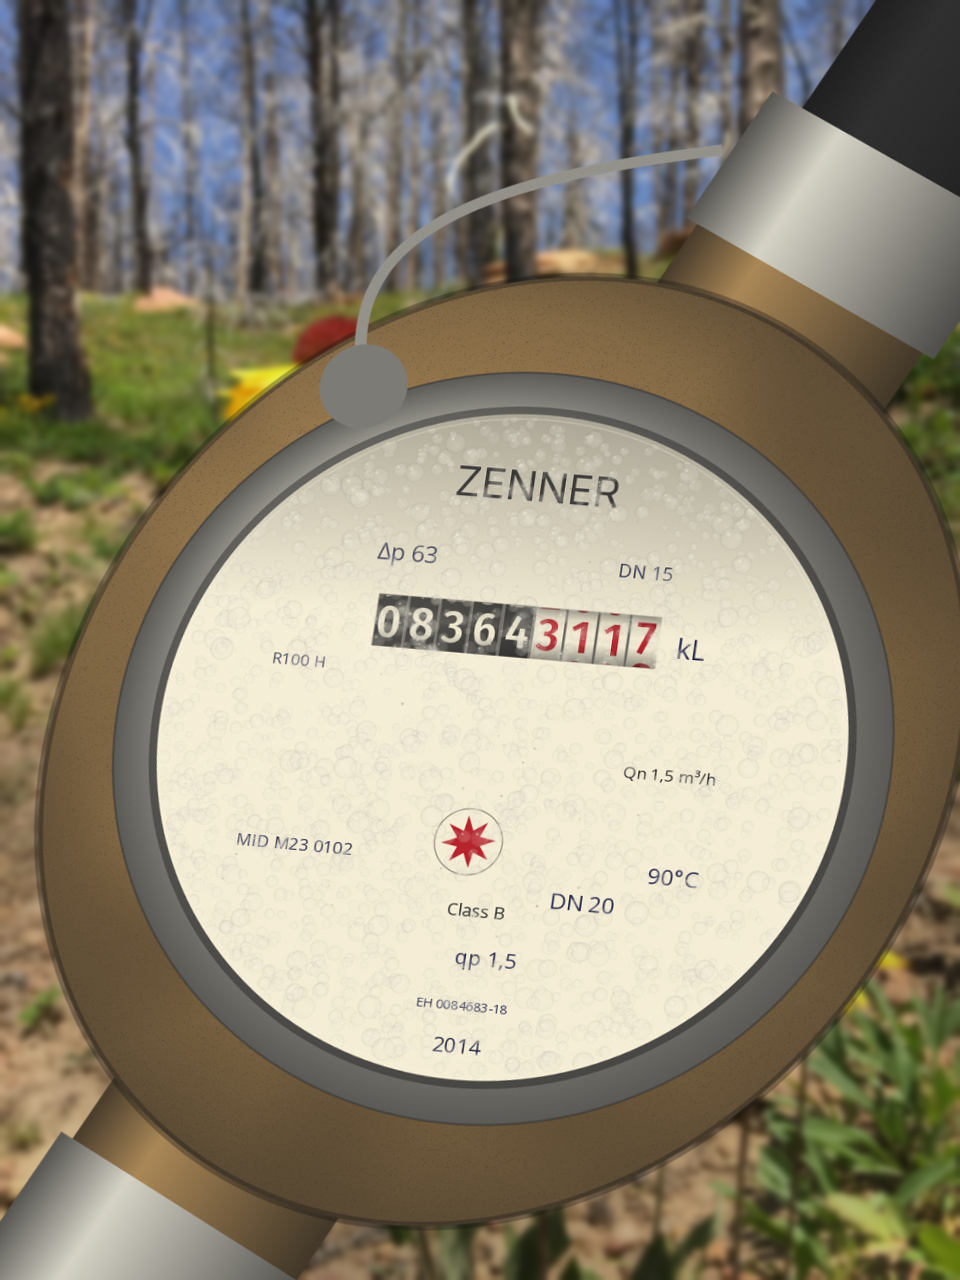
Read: 8364.3117kL
